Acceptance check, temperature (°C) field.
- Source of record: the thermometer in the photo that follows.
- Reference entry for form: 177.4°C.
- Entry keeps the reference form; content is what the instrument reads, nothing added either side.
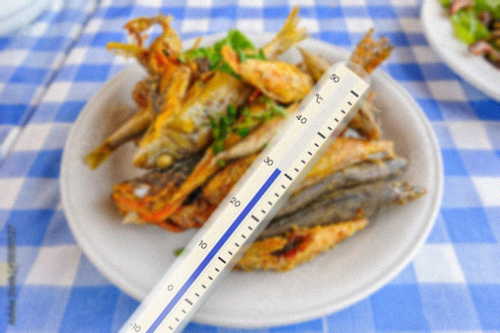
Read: 30°C
